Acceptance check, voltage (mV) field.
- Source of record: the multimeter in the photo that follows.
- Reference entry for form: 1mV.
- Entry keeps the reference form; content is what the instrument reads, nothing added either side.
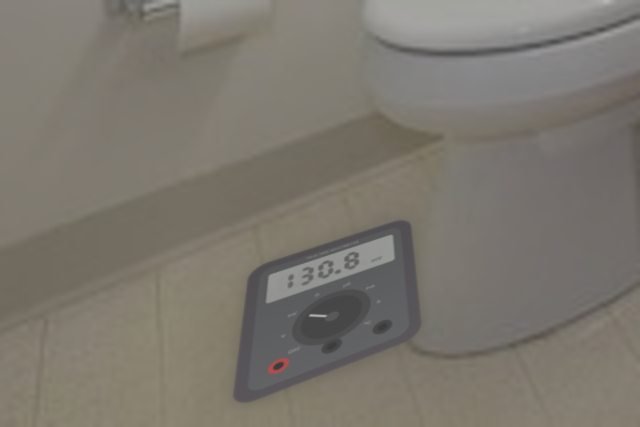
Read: 130.8mV
